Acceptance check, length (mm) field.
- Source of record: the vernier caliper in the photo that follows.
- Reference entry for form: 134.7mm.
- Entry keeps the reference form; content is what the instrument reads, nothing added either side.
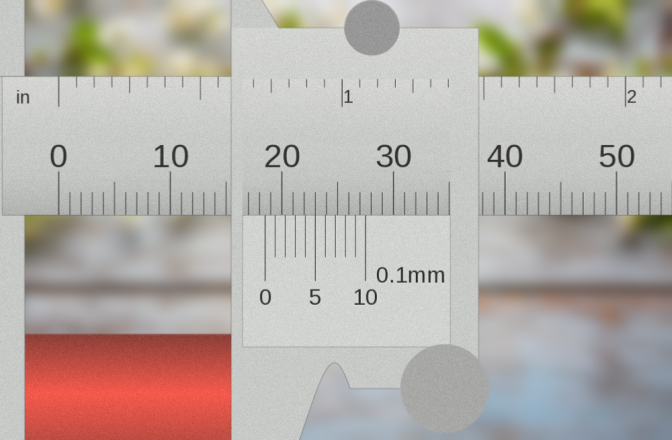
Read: 18.5mm
